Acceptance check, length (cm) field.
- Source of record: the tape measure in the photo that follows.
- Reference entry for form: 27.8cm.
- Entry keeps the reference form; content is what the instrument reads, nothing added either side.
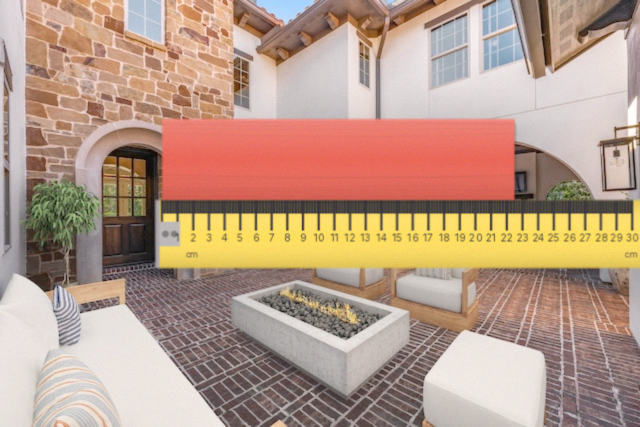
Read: 22.5cm
